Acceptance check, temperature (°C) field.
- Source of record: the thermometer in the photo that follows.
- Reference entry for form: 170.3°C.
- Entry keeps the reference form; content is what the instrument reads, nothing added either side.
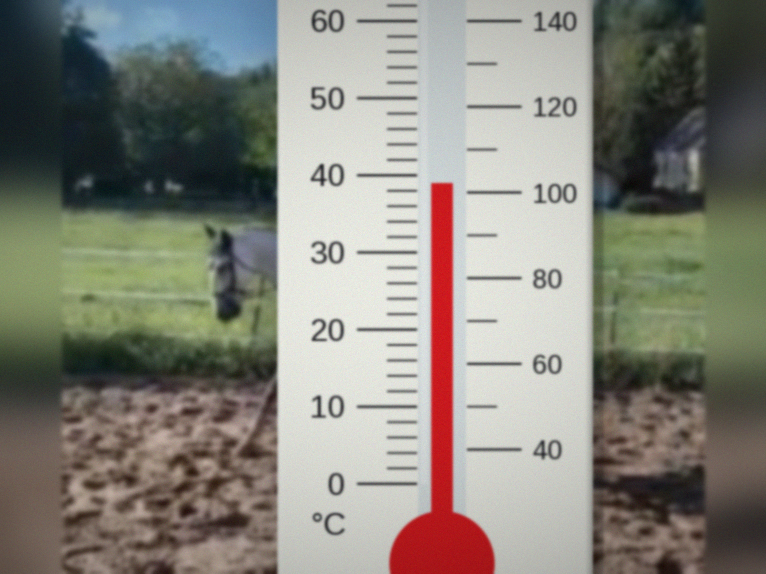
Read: 39°C
